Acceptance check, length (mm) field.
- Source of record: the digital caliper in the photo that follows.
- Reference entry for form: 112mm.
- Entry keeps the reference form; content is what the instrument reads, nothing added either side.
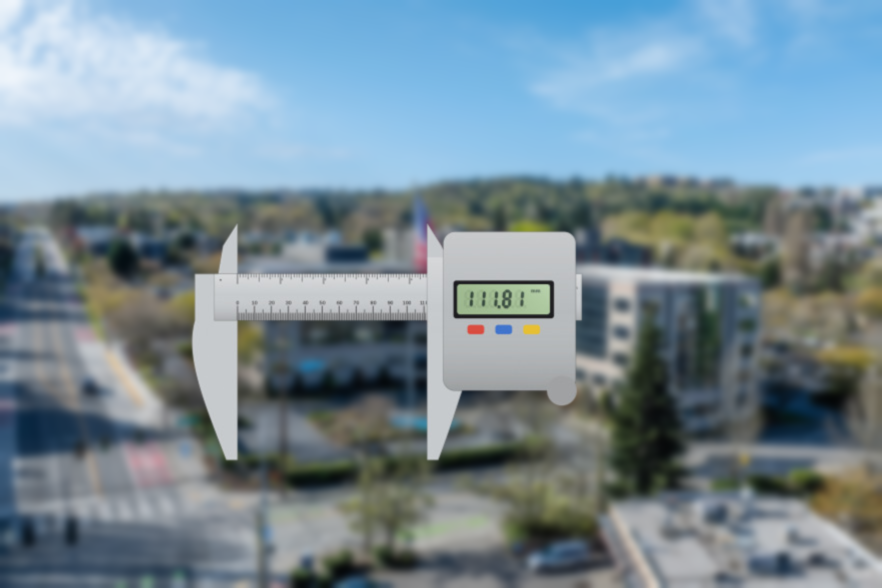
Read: 111.81mm
